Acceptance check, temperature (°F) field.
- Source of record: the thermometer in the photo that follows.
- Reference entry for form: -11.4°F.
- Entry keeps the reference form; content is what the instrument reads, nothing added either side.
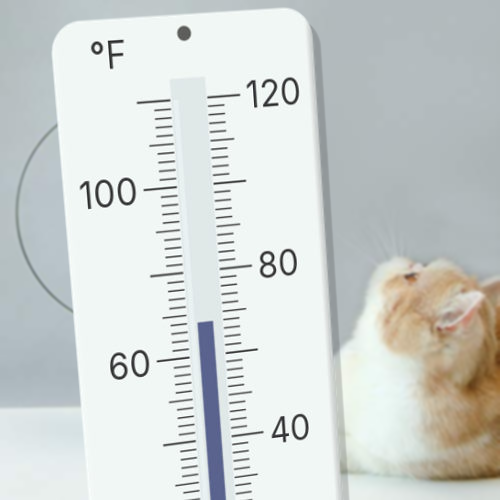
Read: 68°F
